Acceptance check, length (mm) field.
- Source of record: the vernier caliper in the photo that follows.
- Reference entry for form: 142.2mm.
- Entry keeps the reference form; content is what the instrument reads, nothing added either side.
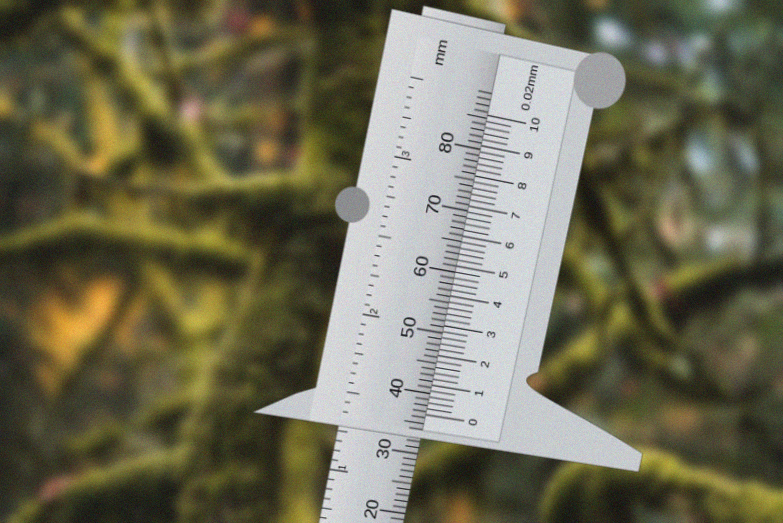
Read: 36.5mm
